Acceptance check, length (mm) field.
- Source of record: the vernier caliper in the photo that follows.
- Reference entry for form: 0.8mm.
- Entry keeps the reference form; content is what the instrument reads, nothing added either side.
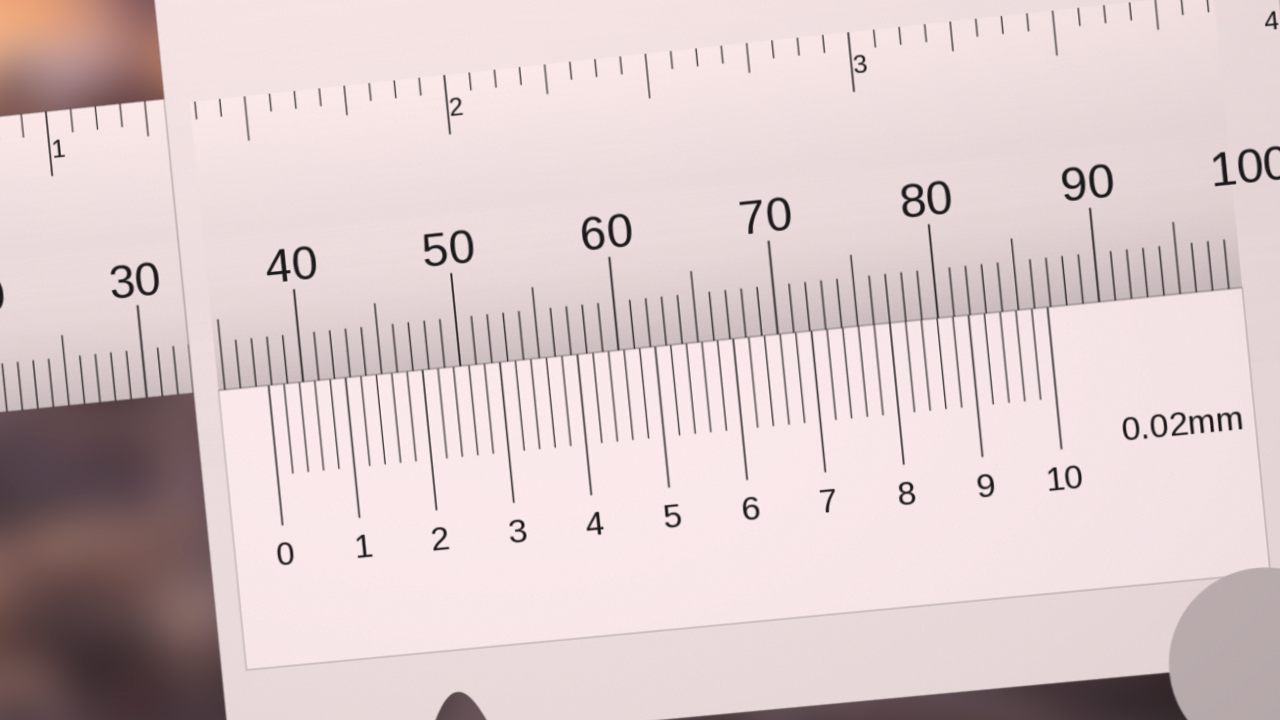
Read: 37.8mm
